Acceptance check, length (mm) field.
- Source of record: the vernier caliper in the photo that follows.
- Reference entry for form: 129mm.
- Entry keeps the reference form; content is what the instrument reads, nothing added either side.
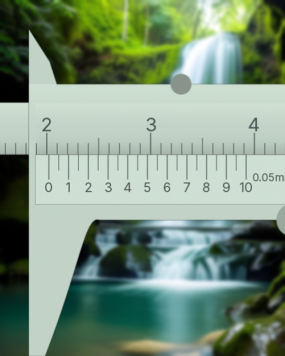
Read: 20.2mm
